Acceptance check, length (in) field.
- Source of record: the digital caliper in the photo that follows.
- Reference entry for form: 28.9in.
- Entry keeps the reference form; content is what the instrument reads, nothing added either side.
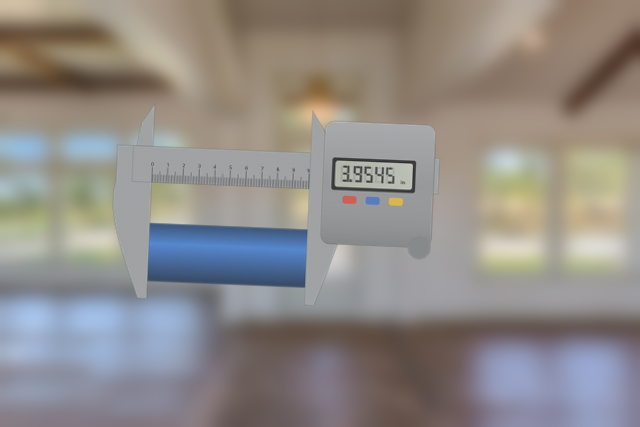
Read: 3.9545in
